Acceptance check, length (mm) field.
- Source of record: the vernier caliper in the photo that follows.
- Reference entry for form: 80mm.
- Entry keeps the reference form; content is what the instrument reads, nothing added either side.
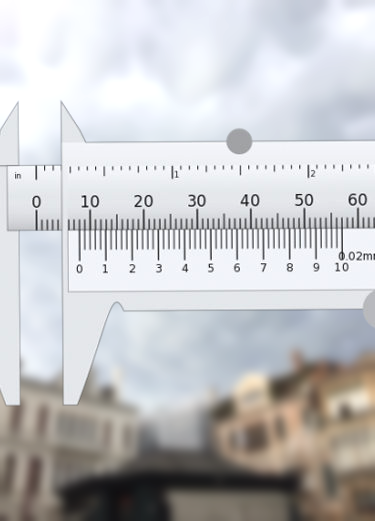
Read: 8.0mm
